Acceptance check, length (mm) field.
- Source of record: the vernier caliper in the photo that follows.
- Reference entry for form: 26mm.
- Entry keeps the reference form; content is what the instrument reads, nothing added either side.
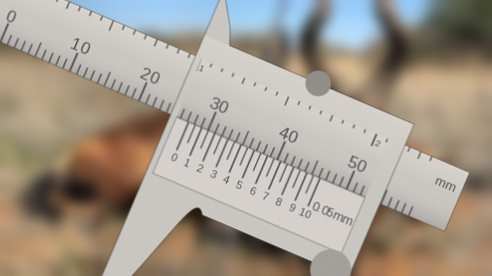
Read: 27.2mm
